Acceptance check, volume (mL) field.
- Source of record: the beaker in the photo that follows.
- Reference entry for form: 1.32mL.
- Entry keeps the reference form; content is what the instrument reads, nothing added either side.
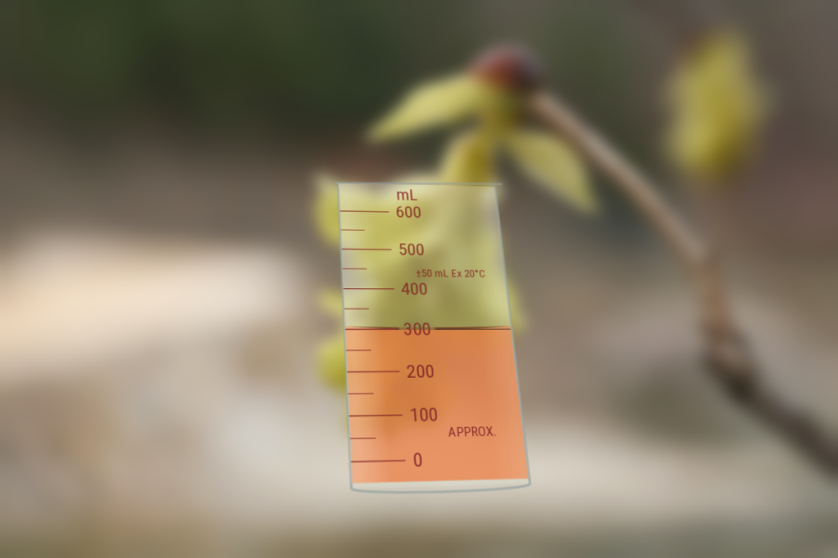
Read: 300mL
